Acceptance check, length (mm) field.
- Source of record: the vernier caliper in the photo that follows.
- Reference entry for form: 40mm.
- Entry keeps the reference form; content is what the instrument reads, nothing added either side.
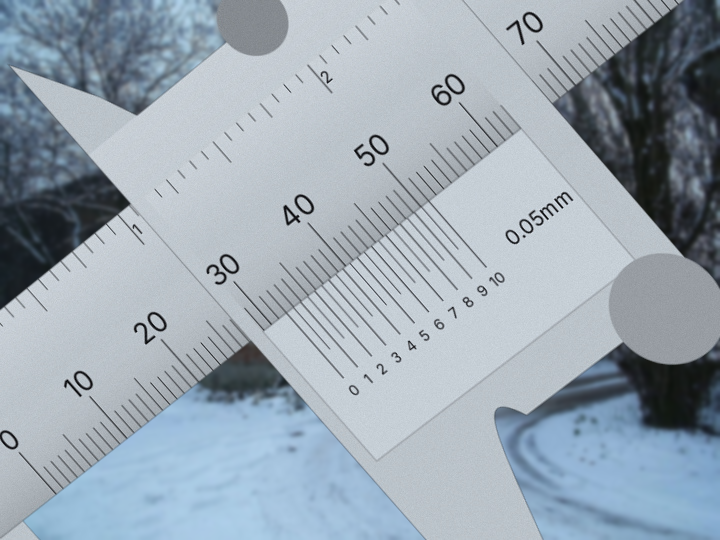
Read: 32.0mm
